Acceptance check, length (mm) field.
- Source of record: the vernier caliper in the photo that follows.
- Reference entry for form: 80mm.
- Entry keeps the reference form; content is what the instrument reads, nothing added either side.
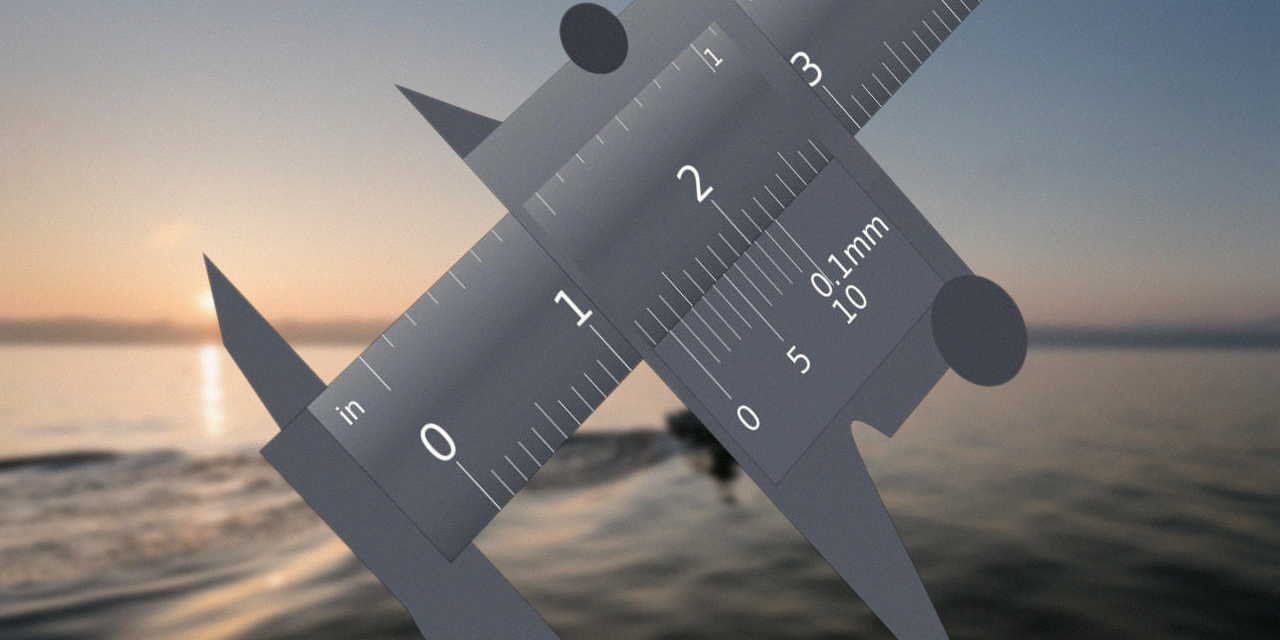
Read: 13.1mm
